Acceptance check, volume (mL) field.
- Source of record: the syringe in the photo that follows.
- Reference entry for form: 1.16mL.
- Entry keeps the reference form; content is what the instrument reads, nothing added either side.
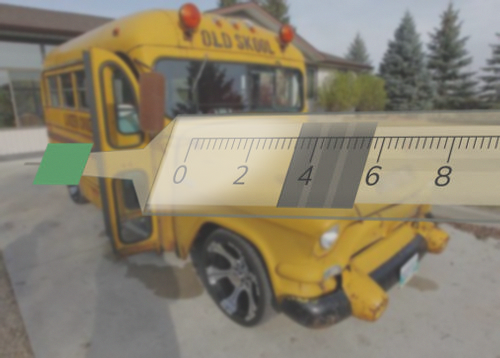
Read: 3.4mL
